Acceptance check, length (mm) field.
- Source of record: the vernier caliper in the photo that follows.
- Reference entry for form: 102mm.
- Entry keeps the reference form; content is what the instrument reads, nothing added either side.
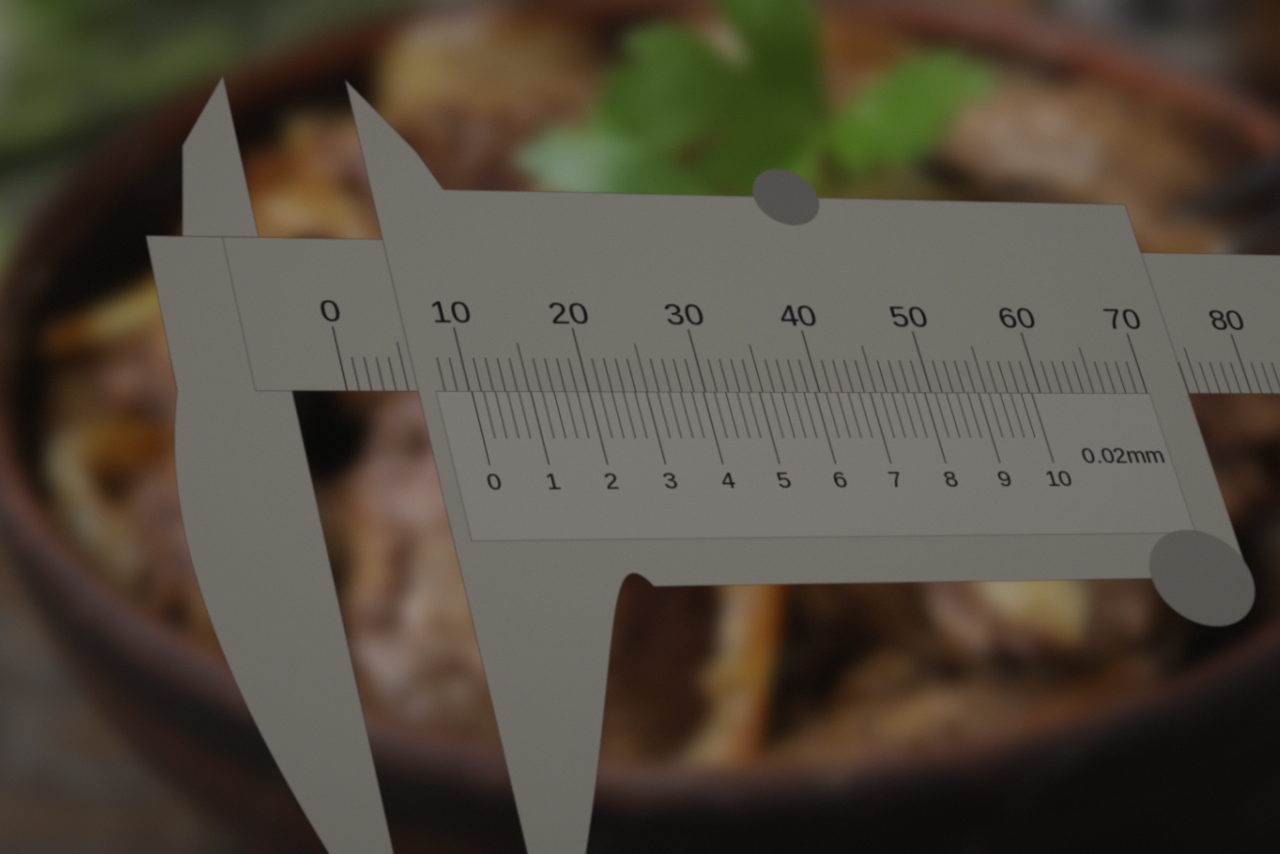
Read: 10.2mm
